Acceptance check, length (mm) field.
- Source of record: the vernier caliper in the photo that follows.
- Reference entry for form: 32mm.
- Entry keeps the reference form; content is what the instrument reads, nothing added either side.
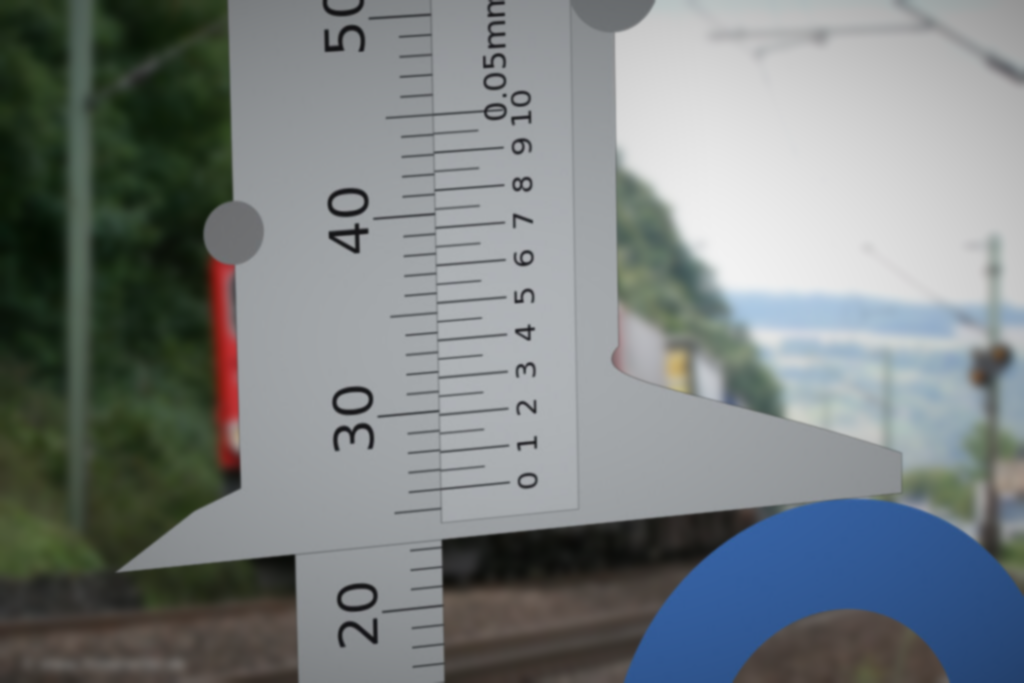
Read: 26.0mm
